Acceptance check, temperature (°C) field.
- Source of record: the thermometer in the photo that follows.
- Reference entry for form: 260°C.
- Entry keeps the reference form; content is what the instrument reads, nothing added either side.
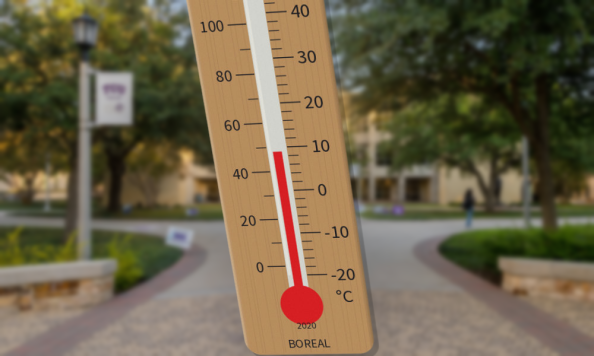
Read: 9°C
